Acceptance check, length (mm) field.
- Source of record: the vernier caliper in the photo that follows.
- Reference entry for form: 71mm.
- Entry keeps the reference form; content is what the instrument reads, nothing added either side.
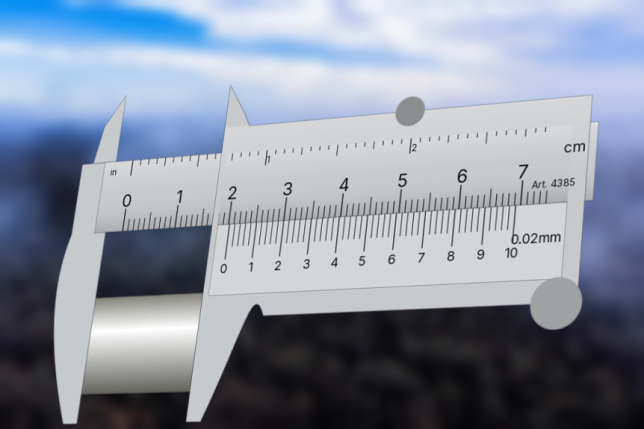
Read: 20.2mm
